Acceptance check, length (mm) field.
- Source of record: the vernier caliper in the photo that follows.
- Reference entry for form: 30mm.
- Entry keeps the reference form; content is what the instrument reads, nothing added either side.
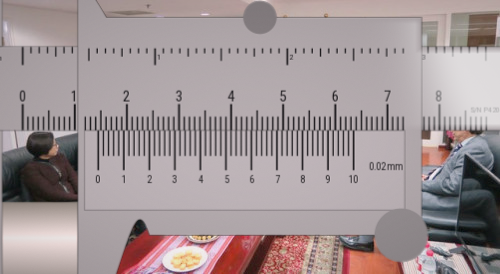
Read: 14.5mm
